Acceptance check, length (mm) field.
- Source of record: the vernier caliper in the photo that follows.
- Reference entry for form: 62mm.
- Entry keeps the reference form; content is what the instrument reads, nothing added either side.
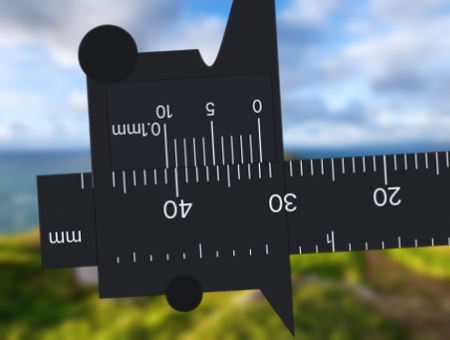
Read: 31.8mm
